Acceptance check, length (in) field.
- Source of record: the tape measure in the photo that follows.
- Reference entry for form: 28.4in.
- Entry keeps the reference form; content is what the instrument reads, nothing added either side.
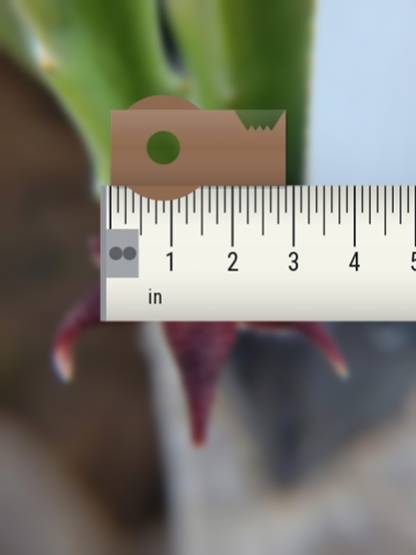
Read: 2.875in
